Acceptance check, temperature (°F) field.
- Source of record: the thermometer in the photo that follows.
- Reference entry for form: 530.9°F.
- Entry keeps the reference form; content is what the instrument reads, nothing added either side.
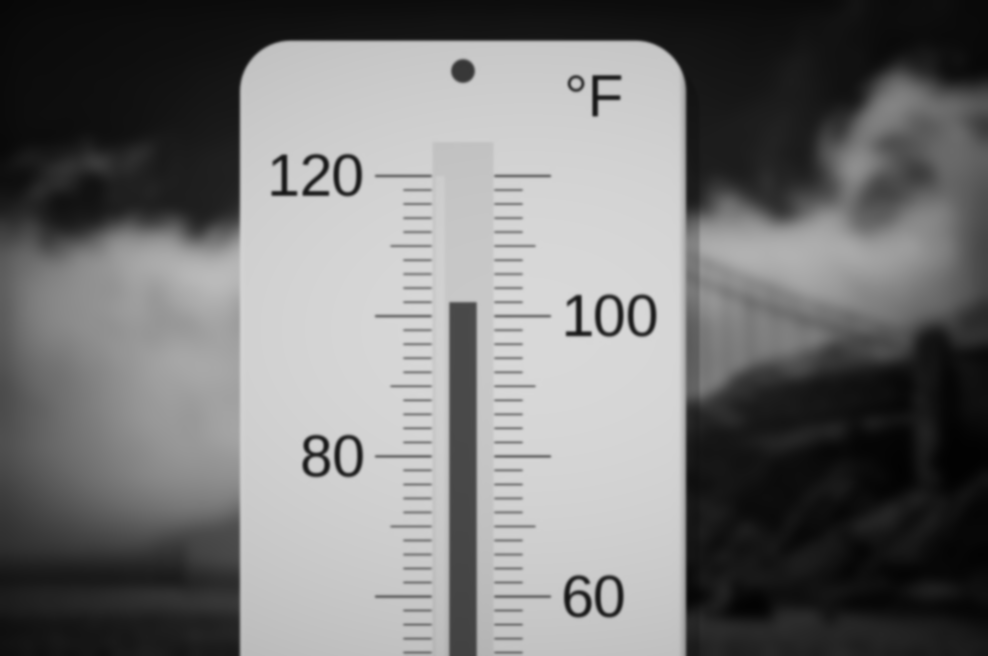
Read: 102°F
